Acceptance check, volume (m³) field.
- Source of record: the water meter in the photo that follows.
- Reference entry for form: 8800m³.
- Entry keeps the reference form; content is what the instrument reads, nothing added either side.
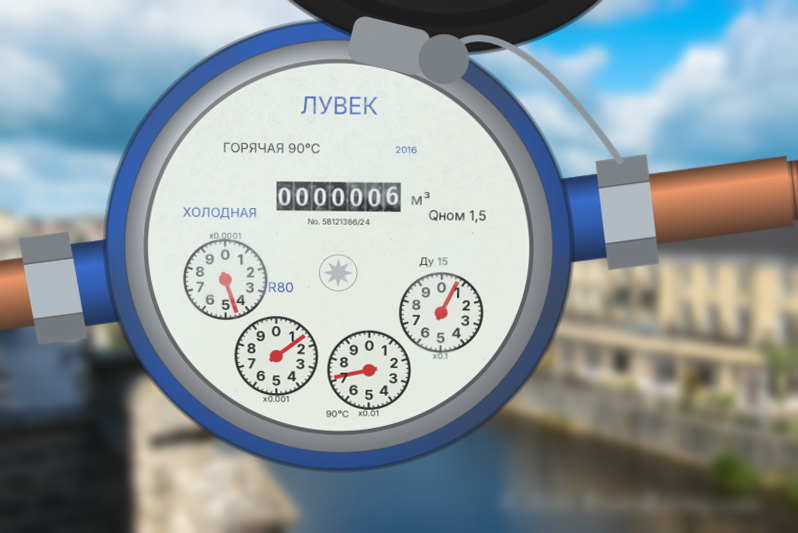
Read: 6.0714m³
